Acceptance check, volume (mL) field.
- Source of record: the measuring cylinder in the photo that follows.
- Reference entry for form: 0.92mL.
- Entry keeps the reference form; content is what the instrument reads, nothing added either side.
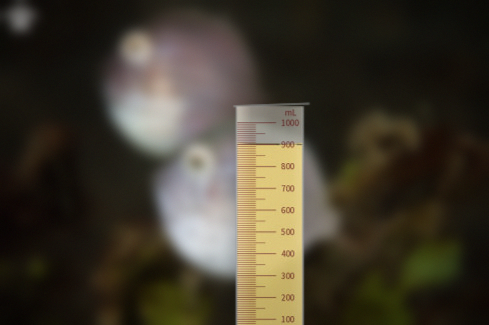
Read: 900mL
